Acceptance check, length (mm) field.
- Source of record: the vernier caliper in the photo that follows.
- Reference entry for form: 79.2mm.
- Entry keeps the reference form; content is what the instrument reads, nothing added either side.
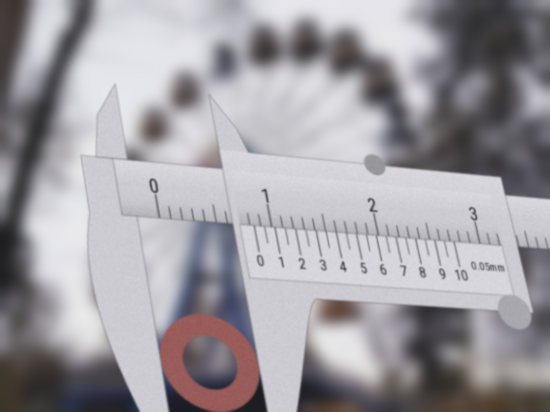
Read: 8.4mm
